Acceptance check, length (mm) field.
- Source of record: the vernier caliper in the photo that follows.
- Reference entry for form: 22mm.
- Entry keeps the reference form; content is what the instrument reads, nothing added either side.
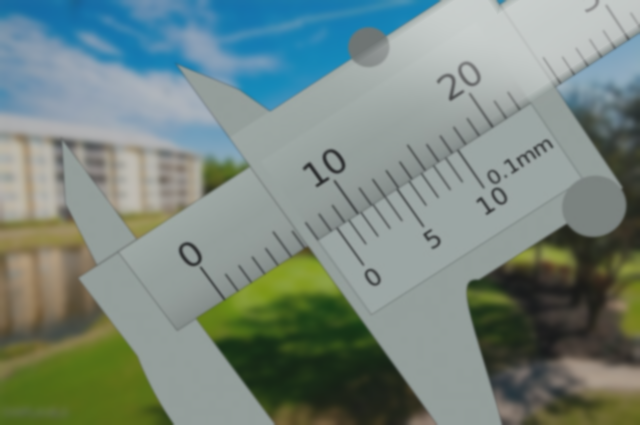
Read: 8.4mm
